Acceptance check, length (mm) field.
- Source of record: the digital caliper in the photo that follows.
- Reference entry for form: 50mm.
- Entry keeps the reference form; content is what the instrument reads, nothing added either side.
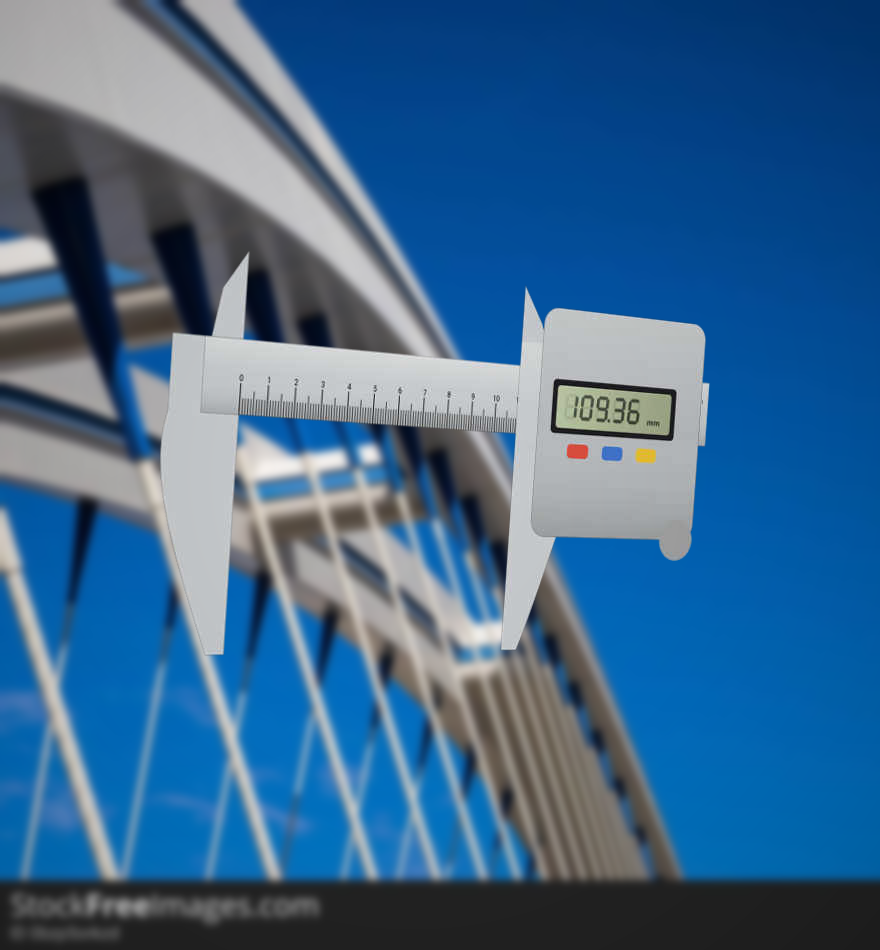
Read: 109.36mm
